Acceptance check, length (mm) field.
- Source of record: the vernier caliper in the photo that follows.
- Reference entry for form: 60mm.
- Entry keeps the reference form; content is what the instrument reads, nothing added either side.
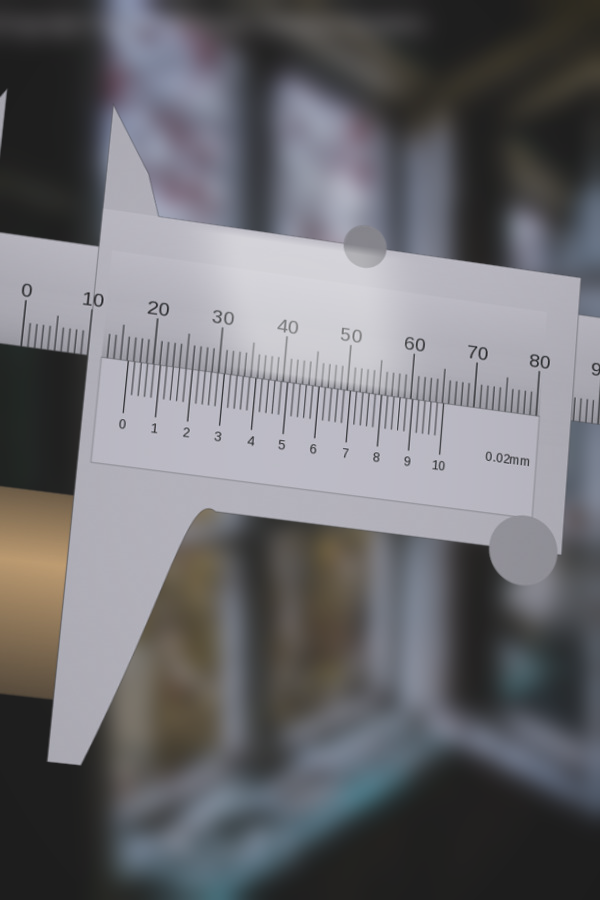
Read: 16.2mm
